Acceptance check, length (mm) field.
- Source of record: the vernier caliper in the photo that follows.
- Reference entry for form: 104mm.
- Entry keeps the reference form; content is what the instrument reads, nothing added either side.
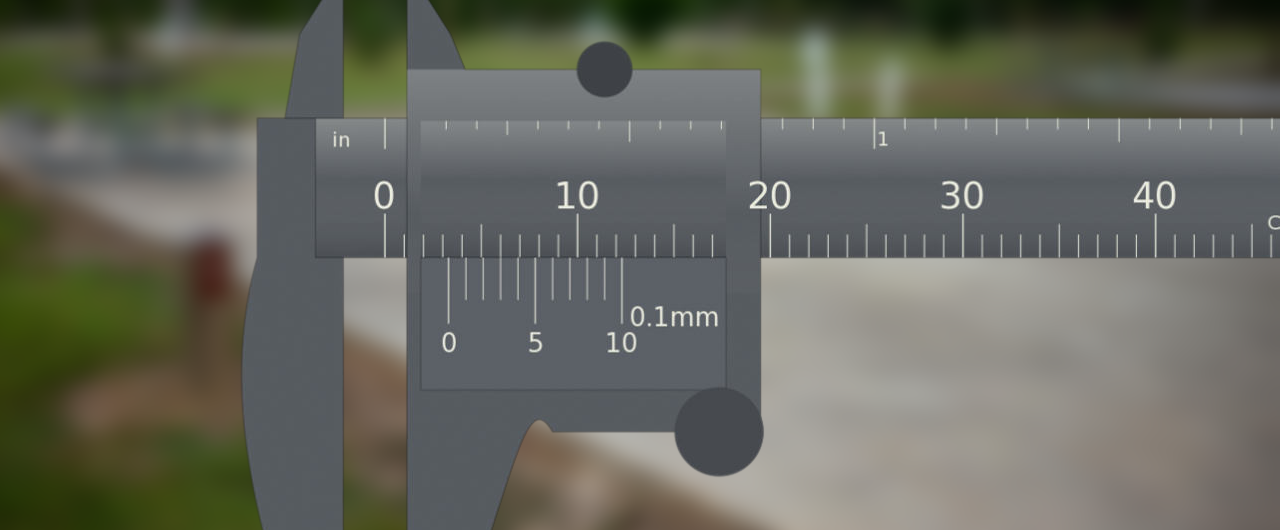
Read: 3.3mm
